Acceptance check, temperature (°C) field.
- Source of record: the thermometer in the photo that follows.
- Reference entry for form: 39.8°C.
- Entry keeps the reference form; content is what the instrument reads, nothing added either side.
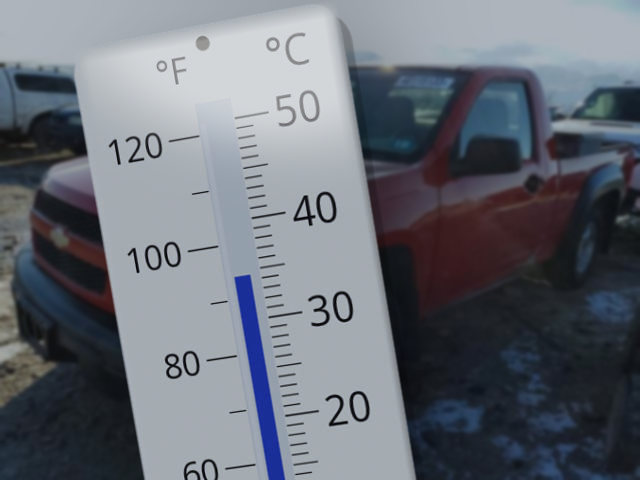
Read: 34.5°C
